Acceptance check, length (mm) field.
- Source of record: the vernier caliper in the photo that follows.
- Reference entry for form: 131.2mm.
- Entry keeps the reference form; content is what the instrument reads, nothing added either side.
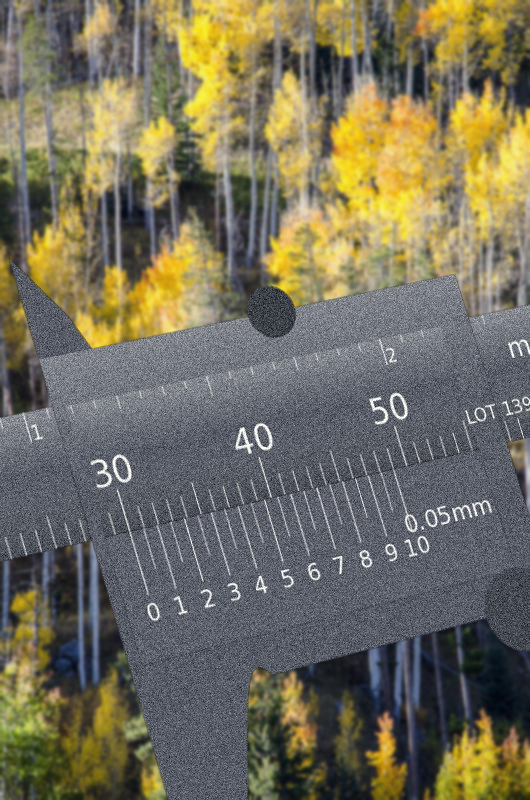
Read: 30.0mm
